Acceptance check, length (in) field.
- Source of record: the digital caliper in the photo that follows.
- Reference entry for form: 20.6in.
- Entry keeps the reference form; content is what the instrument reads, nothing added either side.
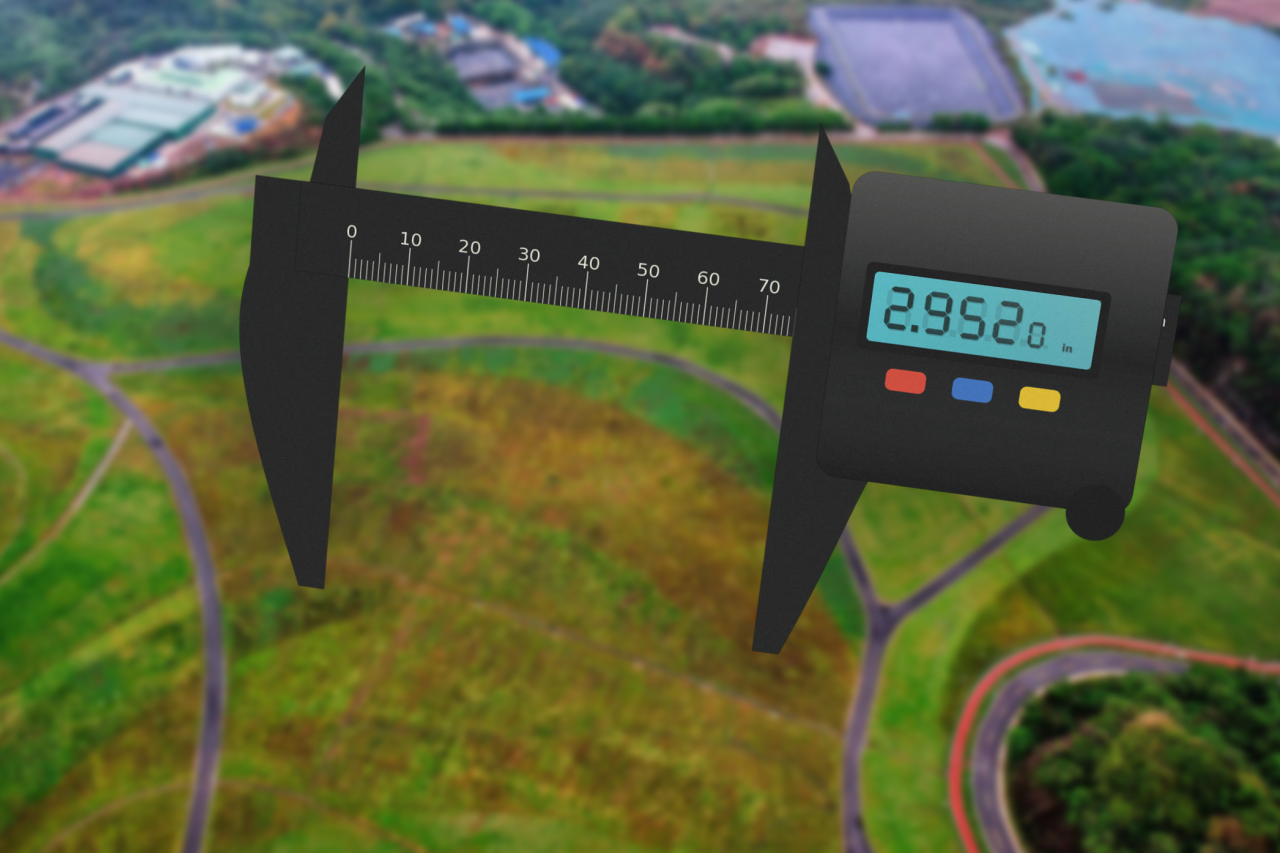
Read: 2.9520in
